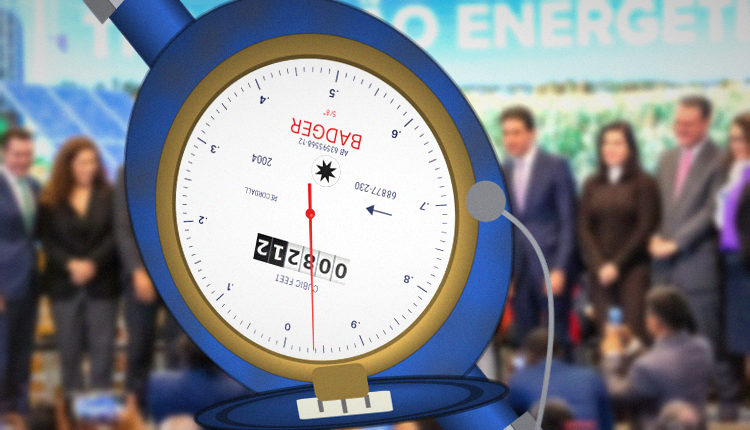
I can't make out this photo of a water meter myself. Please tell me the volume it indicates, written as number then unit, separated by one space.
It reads 8211.96 ft³
